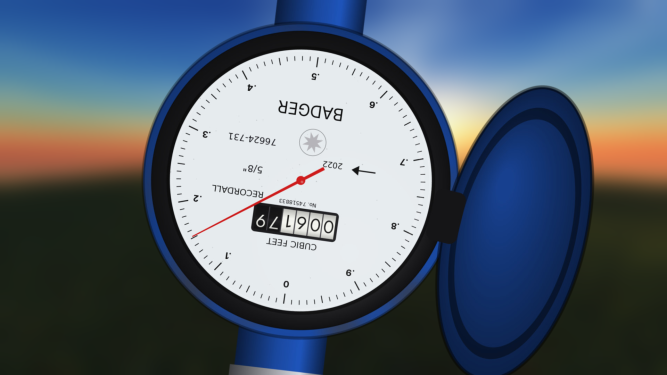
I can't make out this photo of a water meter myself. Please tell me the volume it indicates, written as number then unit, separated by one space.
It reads 6179.15 ft³
